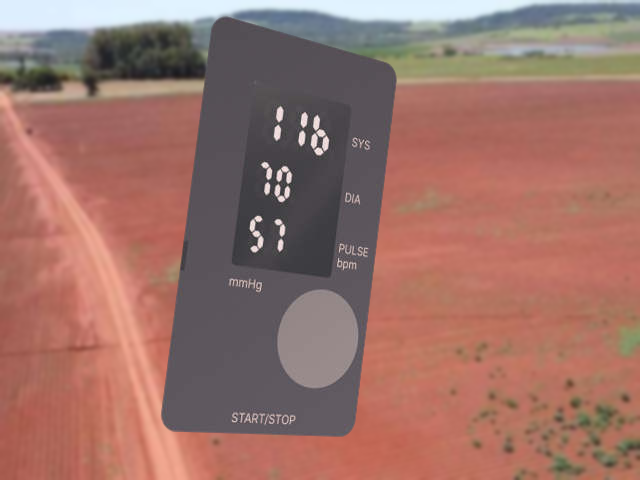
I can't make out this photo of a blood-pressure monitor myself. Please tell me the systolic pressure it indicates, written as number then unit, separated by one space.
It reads 116 mmHg
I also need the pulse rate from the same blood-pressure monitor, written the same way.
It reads 57 bpm
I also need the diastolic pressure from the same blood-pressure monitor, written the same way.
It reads 70 mmHg
